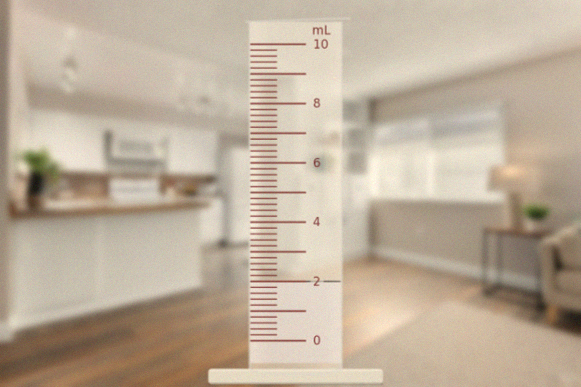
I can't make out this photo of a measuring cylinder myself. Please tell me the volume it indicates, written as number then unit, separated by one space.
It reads 2 mL
